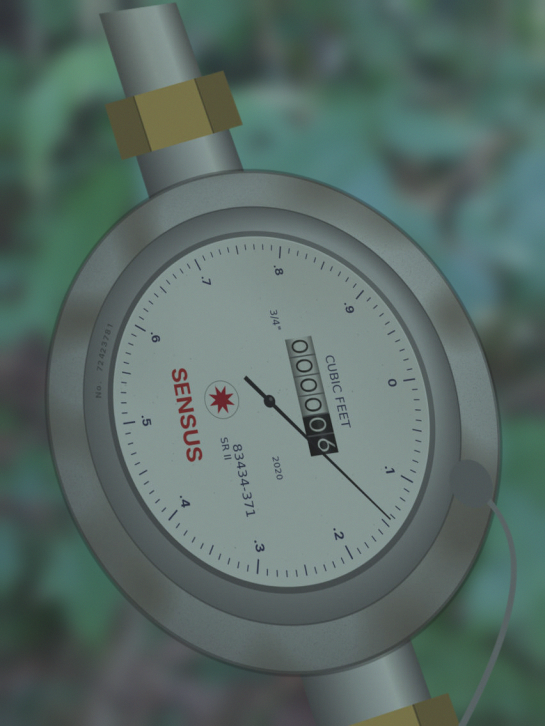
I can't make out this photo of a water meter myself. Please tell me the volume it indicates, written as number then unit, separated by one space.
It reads 6.14 ft³
